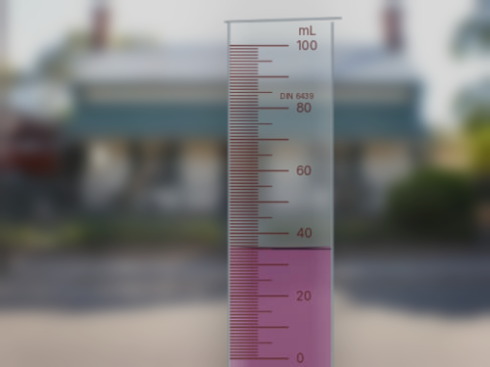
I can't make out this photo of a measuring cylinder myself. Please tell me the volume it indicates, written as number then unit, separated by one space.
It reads 35 mL
